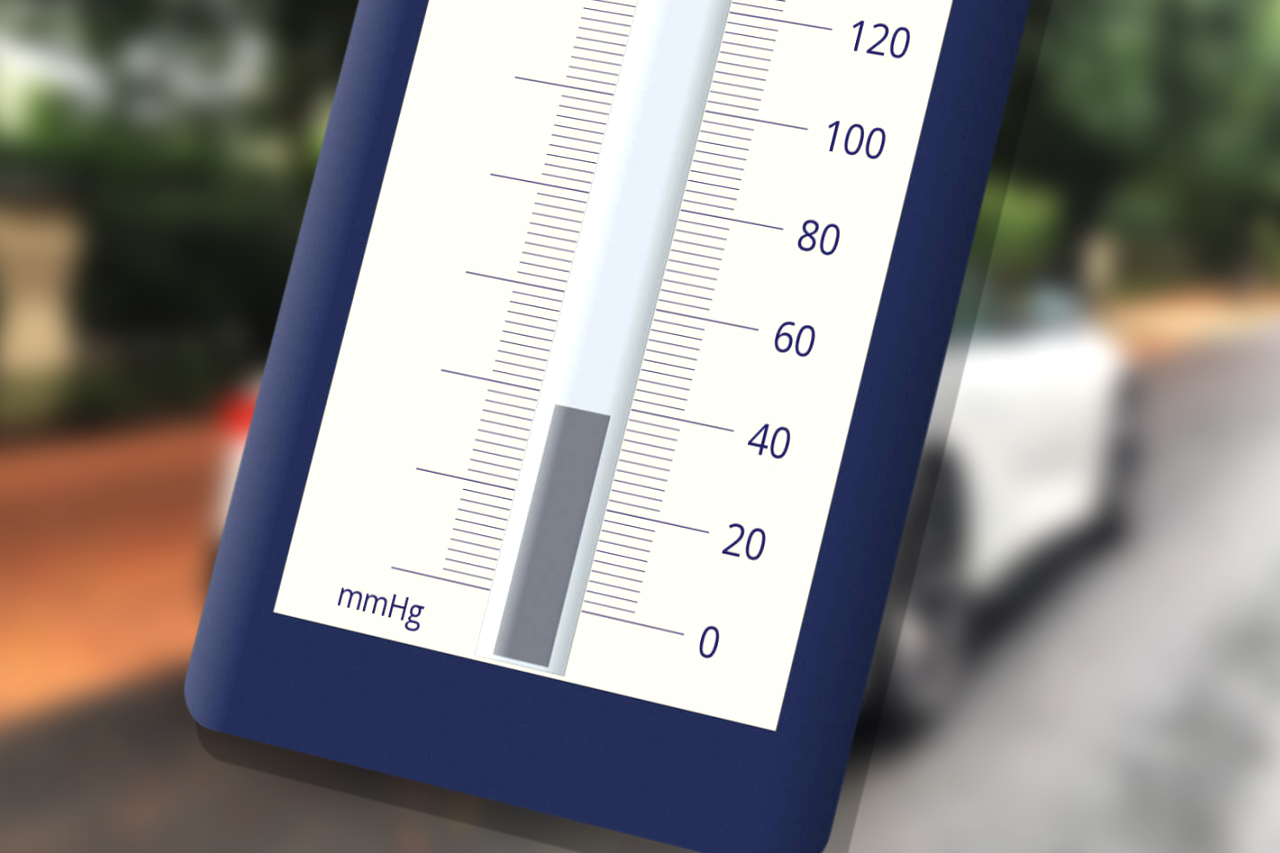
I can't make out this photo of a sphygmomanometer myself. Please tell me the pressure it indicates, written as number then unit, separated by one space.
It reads 38 mmHg
